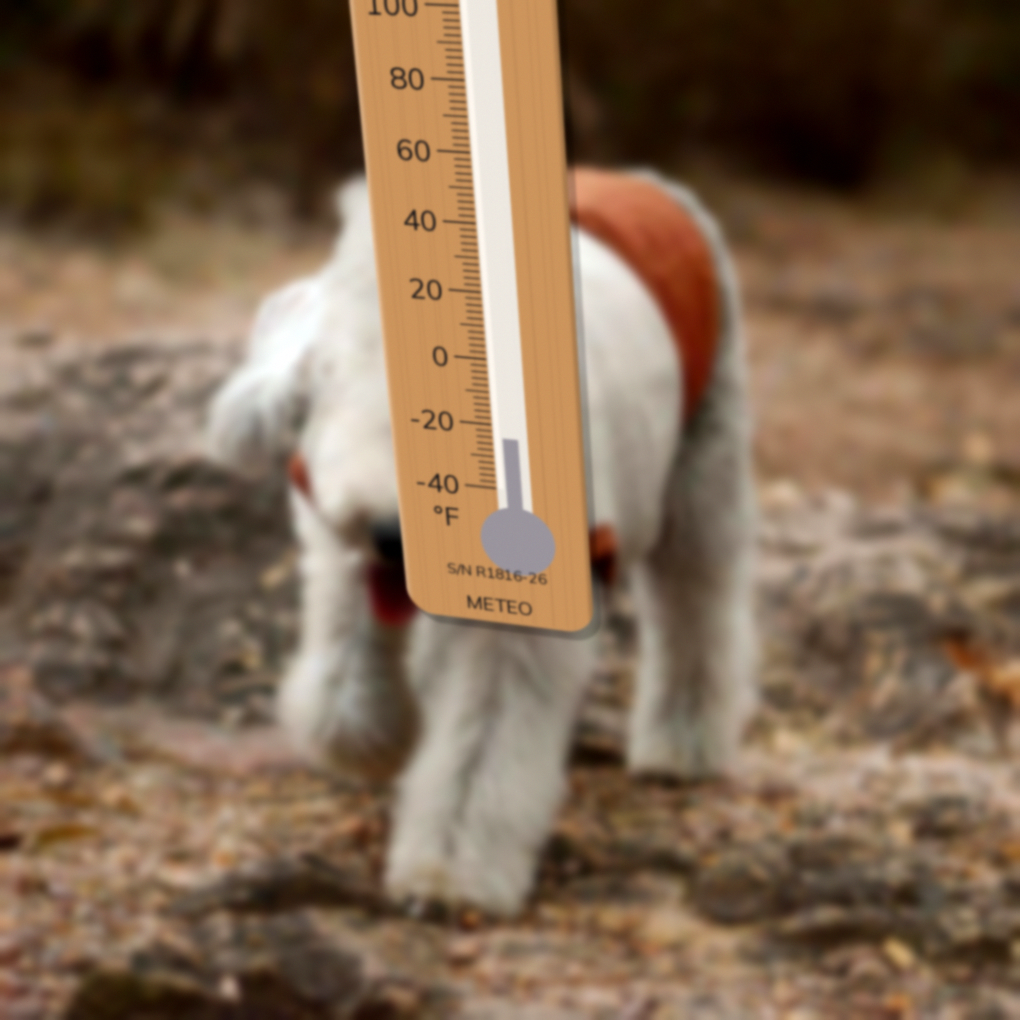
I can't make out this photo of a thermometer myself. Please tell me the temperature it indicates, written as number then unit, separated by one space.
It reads -24 °F
